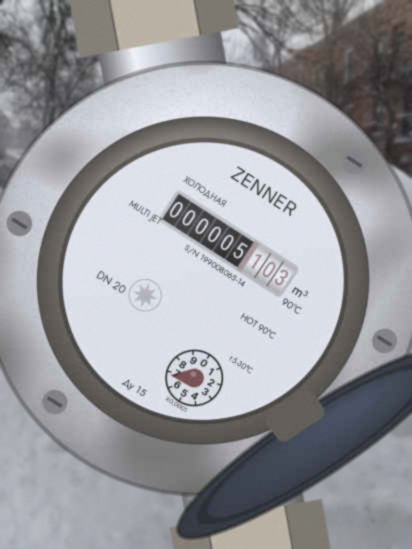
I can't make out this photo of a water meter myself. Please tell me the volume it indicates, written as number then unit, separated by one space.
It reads 5.1036 m³
